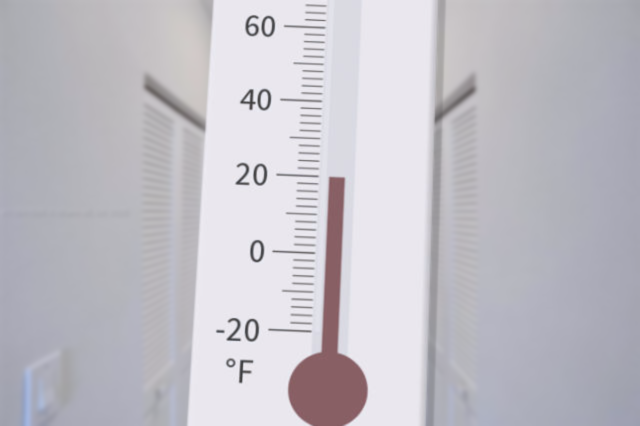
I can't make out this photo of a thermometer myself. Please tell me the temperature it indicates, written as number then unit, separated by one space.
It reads 20 °F
